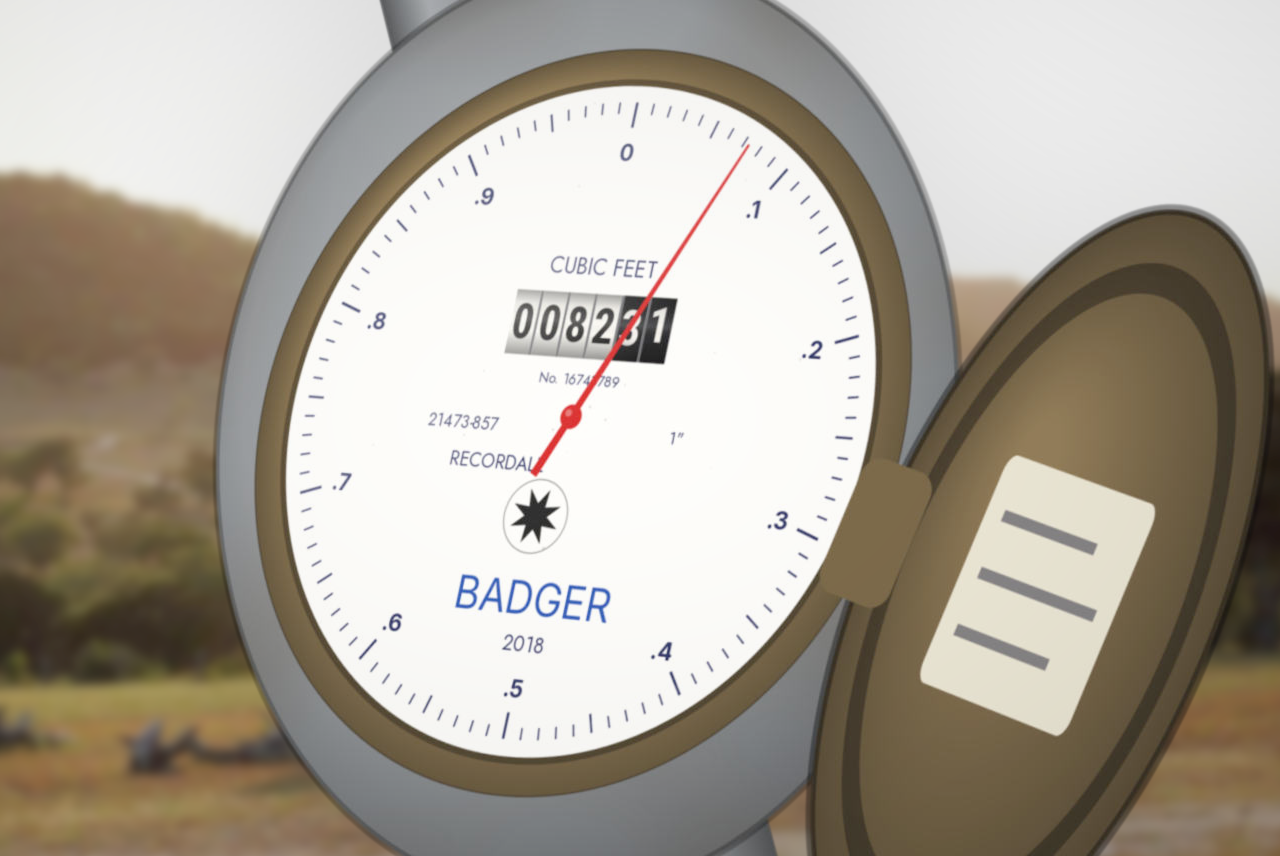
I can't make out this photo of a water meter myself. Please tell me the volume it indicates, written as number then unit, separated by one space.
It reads 8231.07 ft³
